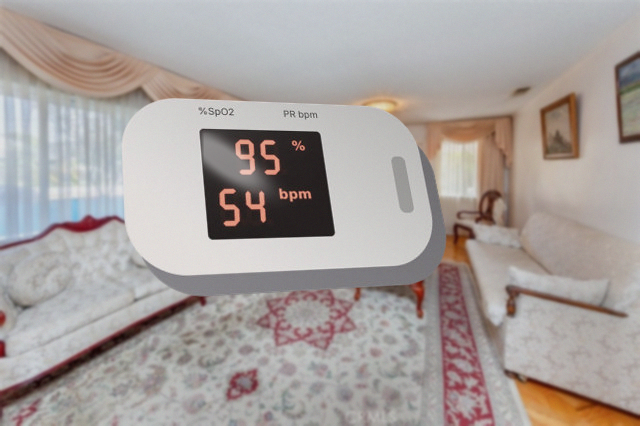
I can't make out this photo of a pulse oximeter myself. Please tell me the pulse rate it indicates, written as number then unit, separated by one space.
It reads 54 bpm
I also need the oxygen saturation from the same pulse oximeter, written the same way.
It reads 95 %
